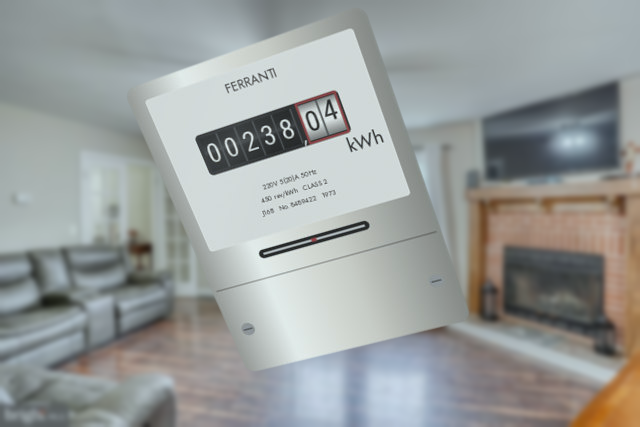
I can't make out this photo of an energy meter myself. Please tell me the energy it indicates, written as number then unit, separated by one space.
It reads 238.04 kWh
